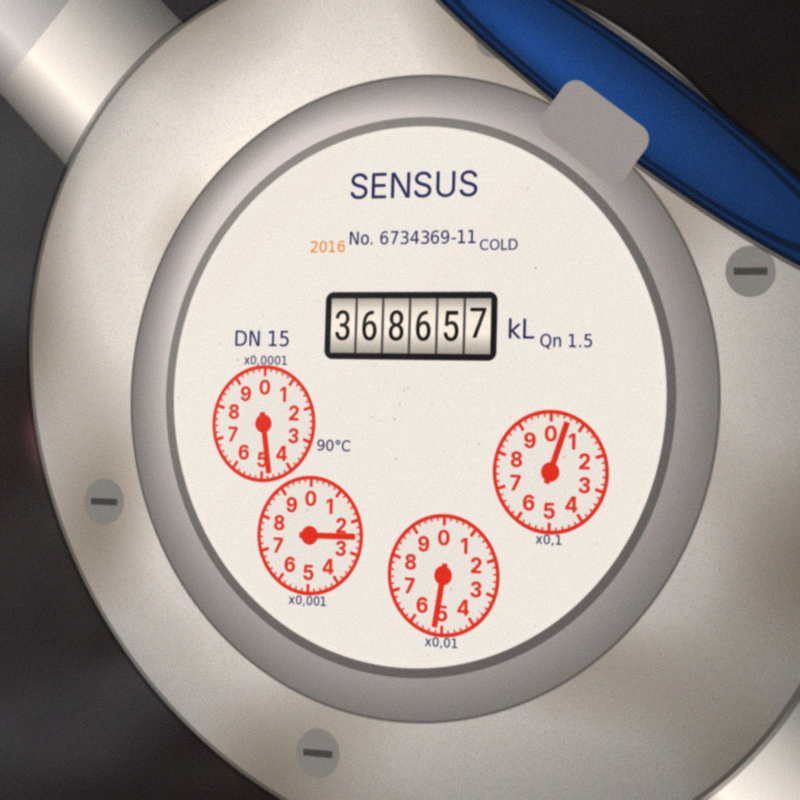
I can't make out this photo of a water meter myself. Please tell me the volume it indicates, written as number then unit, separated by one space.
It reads 368657.0524 kL
